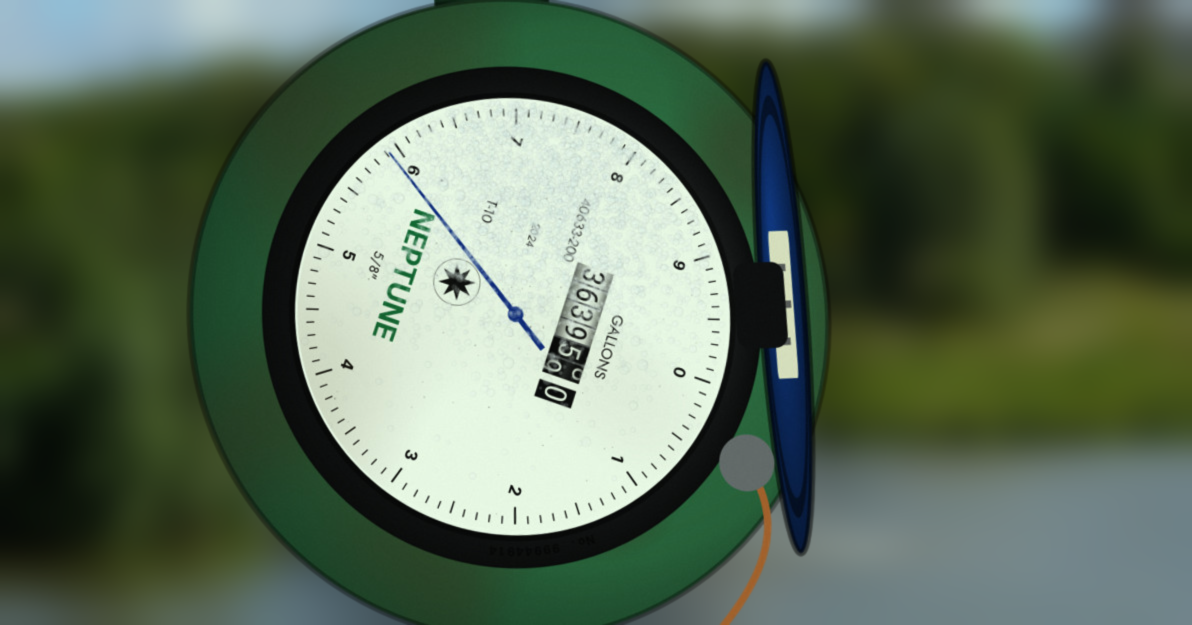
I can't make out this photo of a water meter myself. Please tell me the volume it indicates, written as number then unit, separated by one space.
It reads 3639585.9 gal
